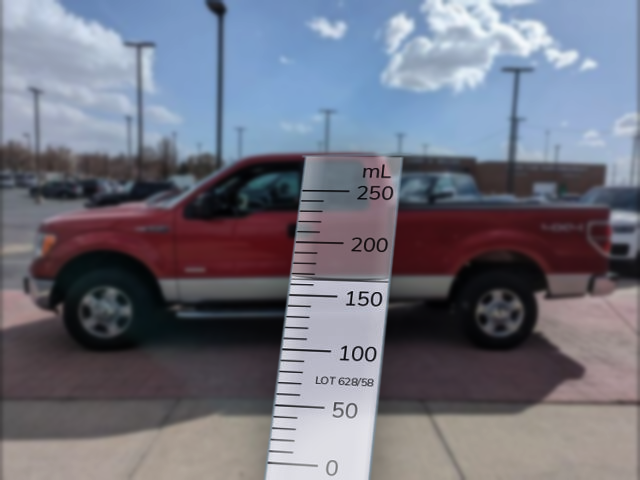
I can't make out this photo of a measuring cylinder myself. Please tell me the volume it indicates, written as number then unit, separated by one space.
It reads 165 mL
